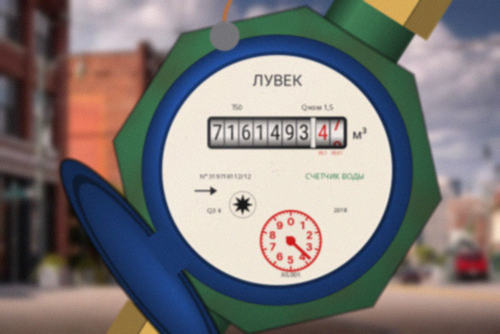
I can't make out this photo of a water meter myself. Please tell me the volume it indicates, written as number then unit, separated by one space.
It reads 7161493.473 m³
